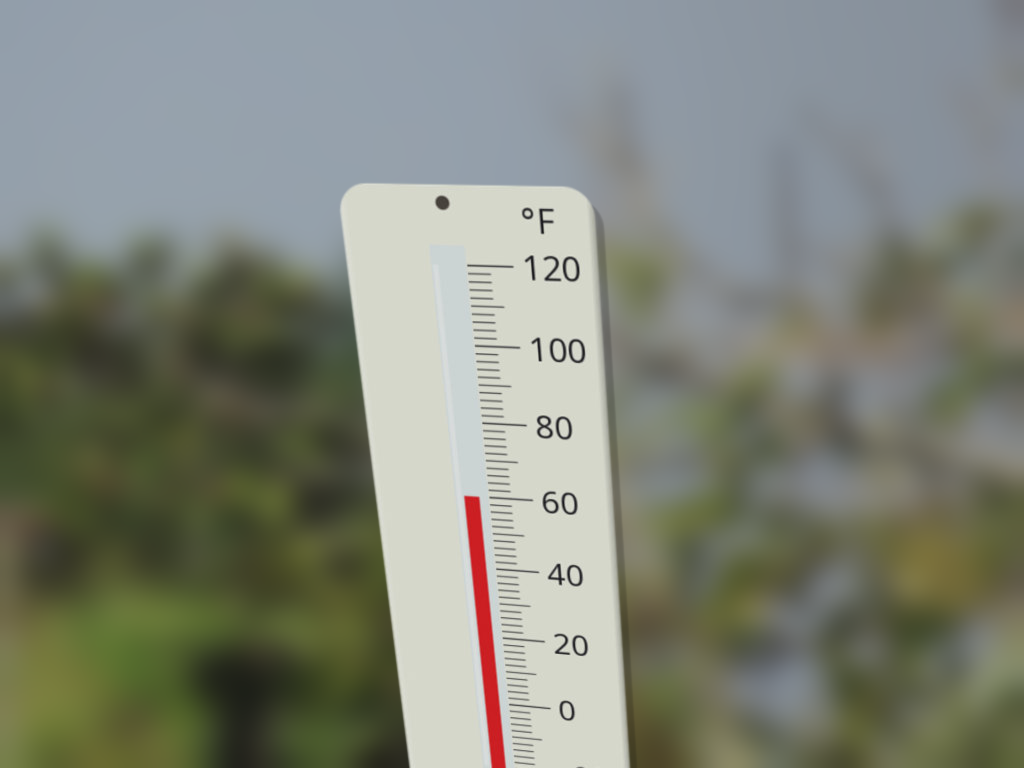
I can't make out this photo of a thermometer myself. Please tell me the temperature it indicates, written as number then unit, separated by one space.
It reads 60 °F
